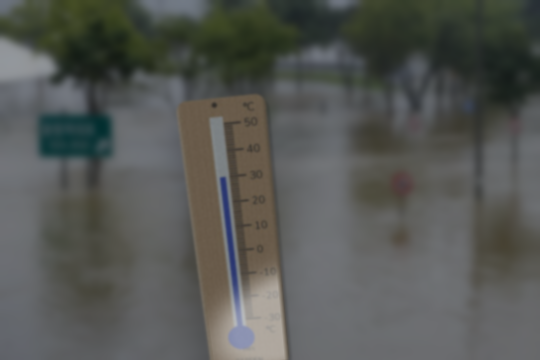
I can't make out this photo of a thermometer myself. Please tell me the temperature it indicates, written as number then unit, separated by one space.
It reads 30 °C
